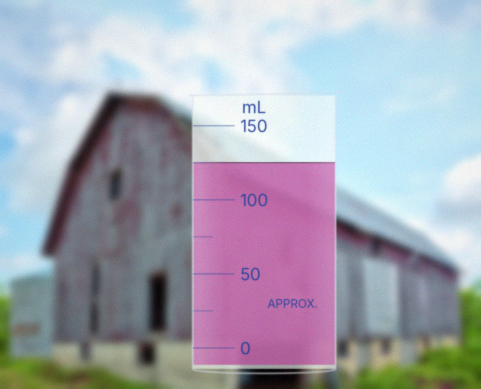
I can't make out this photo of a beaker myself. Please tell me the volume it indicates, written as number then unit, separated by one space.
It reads 125 mL
